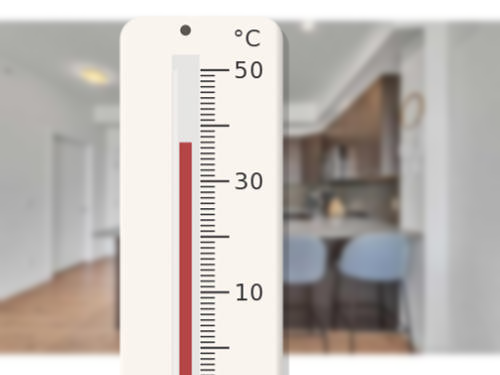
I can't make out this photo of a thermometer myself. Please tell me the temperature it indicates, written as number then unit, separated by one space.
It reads 37 °C
